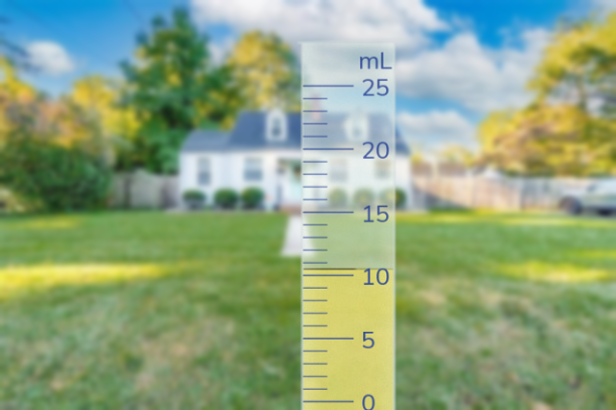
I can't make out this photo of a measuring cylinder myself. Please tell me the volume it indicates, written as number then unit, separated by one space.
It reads 10.5 mL
